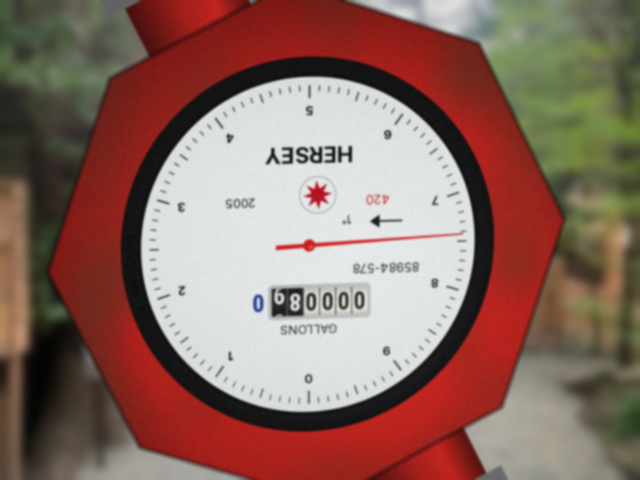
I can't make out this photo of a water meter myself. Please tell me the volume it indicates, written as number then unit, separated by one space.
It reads 887.4 gal
